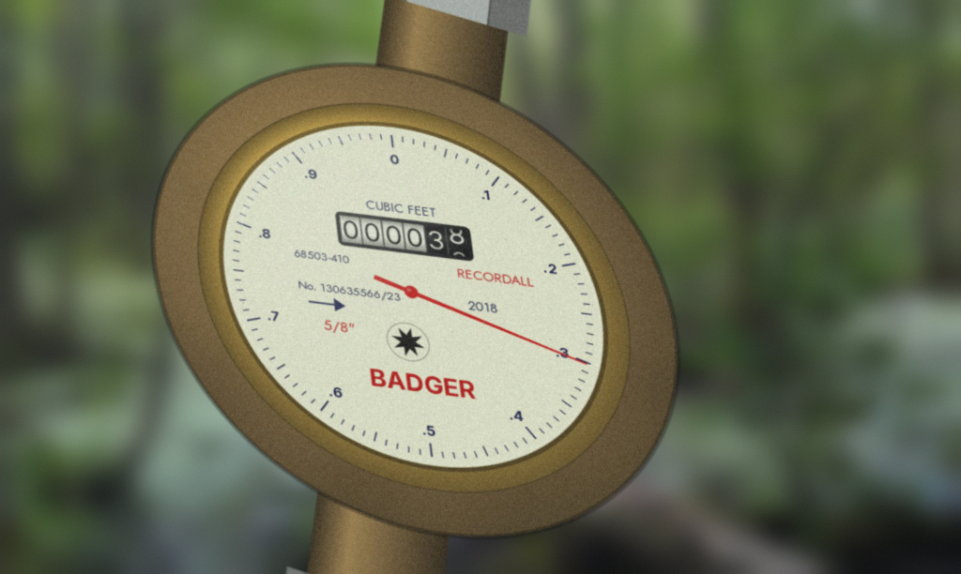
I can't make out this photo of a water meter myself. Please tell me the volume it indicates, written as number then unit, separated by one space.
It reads 38.30 ft³
